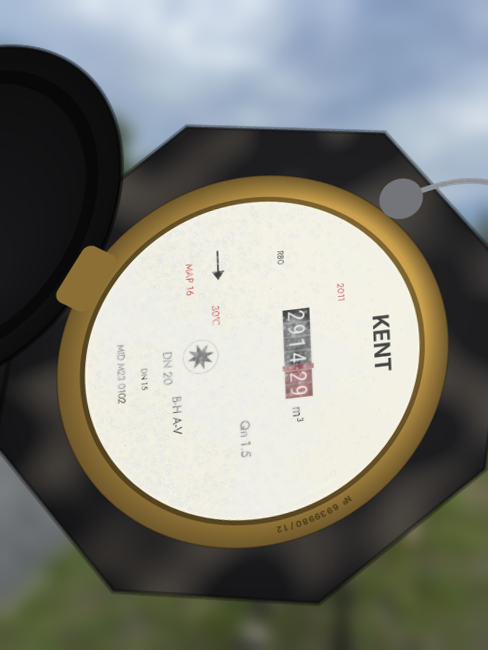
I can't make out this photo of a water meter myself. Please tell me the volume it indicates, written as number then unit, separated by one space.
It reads 2914.29 m³
